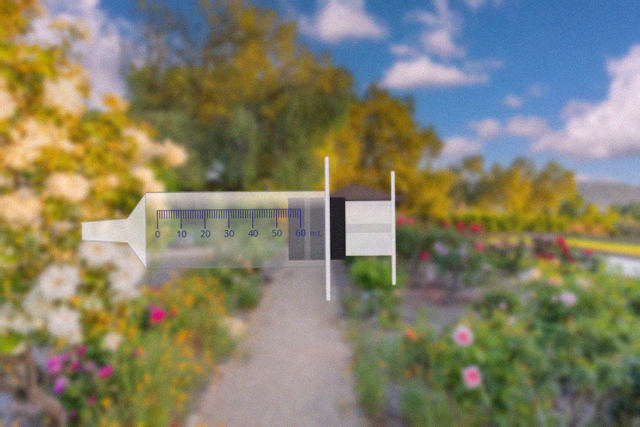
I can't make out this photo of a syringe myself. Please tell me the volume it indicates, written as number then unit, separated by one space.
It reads 55 mL
